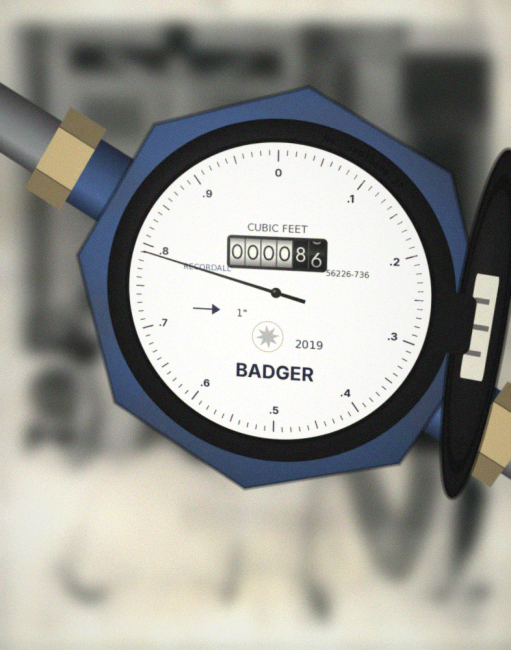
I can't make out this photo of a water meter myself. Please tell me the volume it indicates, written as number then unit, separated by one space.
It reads 85.79 ft³
